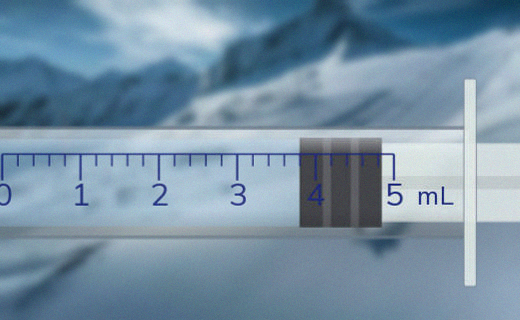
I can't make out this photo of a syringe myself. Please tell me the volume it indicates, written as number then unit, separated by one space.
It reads 3.8 mL
